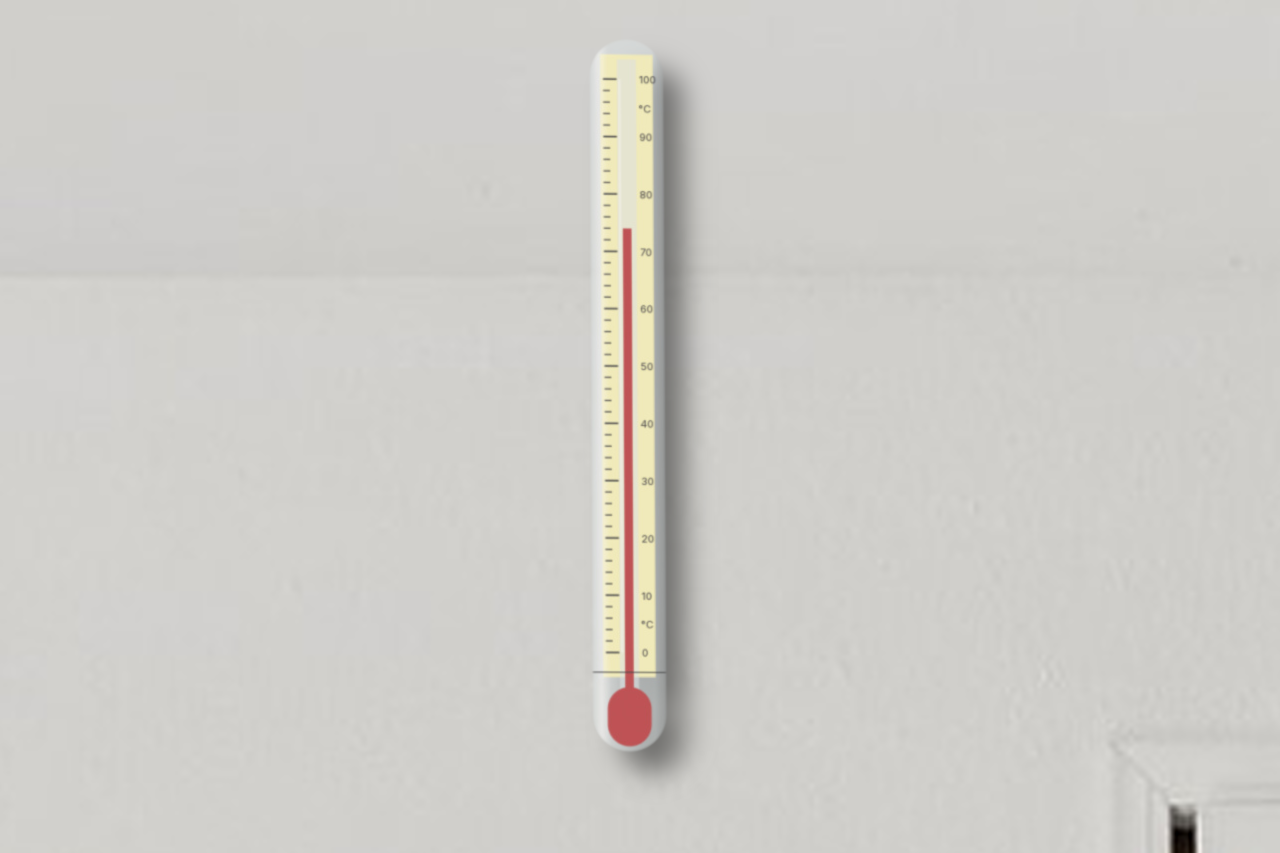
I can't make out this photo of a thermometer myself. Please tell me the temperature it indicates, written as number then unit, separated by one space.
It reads 74 °C
